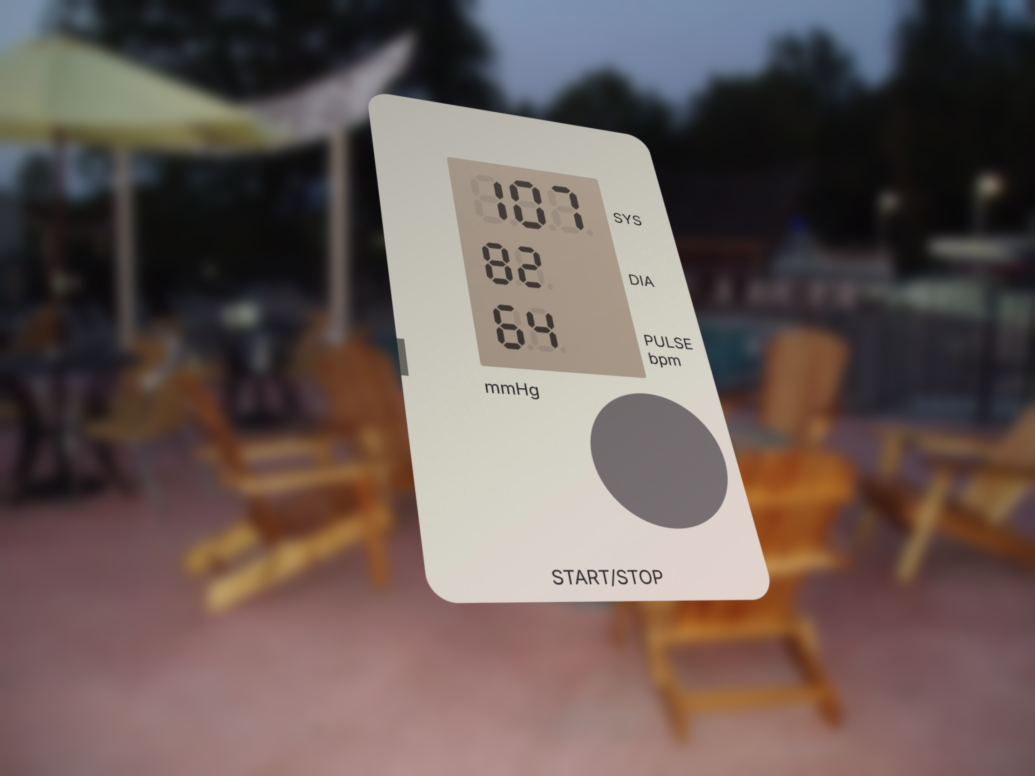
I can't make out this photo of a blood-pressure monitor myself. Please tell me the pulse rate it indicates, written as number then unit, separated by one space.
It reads 64 bpm
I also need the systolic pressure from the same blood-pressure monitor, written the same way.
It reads 107 mmHg
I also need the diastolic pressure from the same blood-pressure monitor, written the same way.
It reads 82 mmHg
